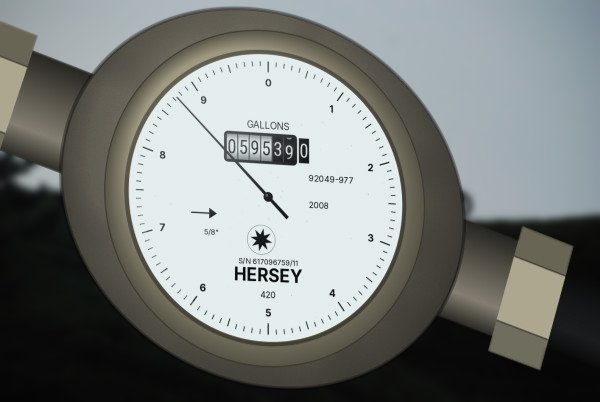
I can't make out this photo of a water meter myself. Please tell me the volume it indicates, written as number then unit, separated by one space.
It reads 595388.7 gal
